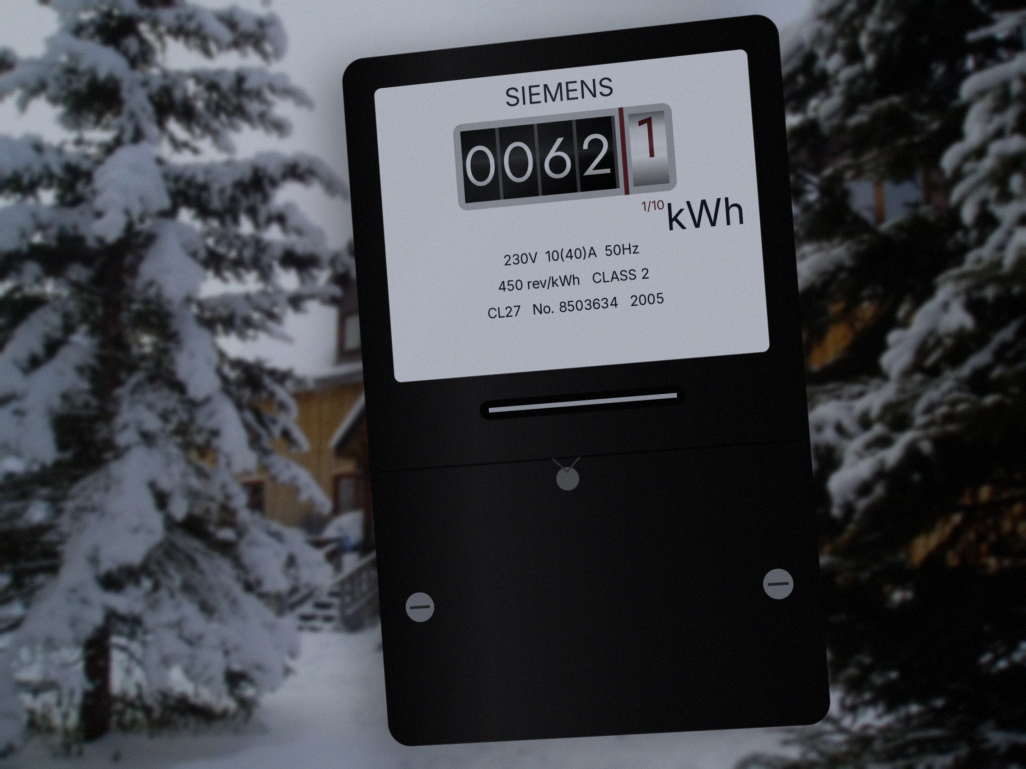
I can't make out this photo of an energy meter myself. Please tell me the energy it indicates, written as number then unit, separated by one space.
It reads 62.1 kWh
